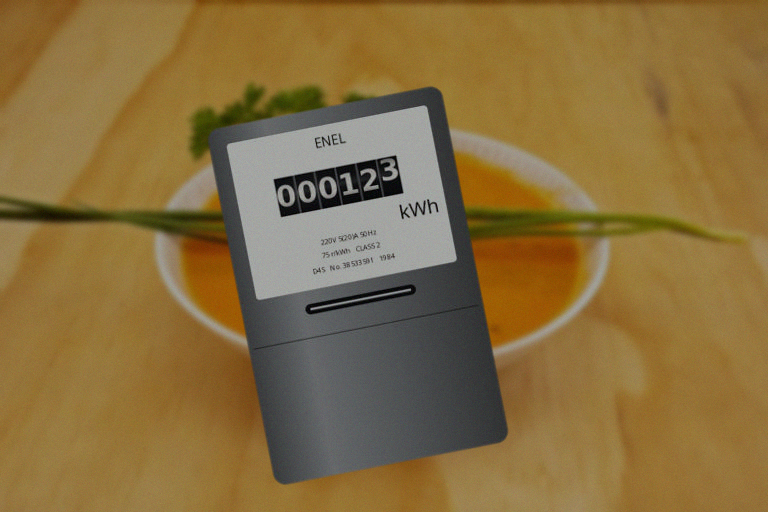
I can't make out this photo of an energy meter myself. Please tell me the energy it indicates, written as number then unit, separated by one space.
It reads 123 kWh
